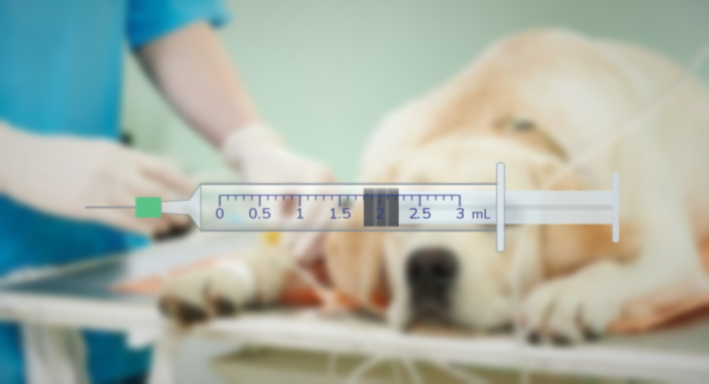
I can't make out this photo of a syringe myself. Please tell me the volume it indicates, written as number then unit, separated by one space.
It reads 1.8 mL
